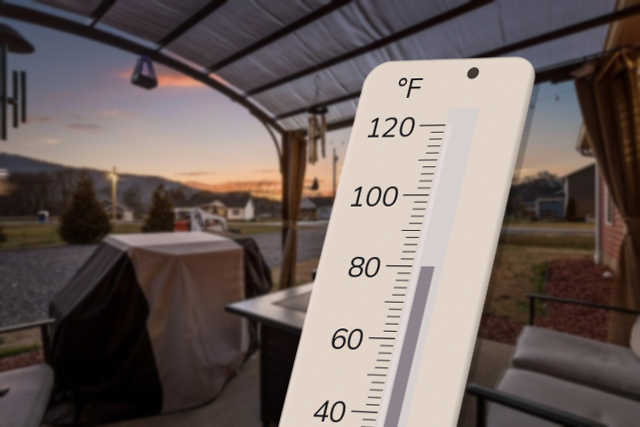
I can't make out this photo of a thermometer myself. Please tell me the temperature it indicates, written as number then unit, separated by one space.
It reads 80 °F
